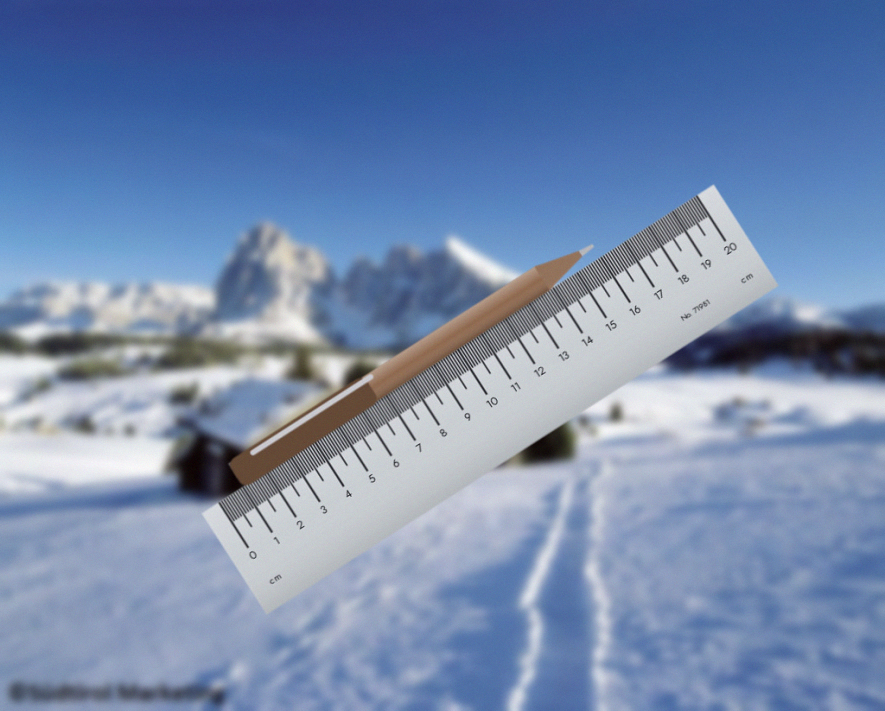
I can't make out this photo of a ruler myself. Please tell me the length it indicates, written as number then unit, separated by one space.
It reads 15 cm
